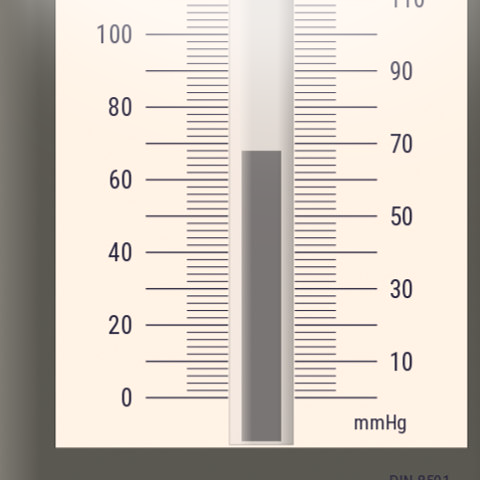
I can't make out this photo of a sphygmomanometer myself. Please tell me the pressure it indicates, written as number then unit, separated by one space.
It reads 68 mmHg
